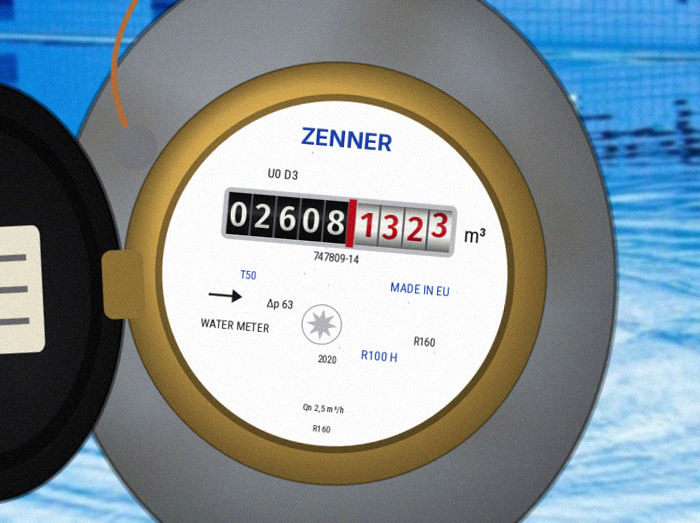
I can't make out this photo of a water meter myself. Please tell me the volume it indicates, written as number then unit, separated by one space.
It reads 2608.1323 m³
